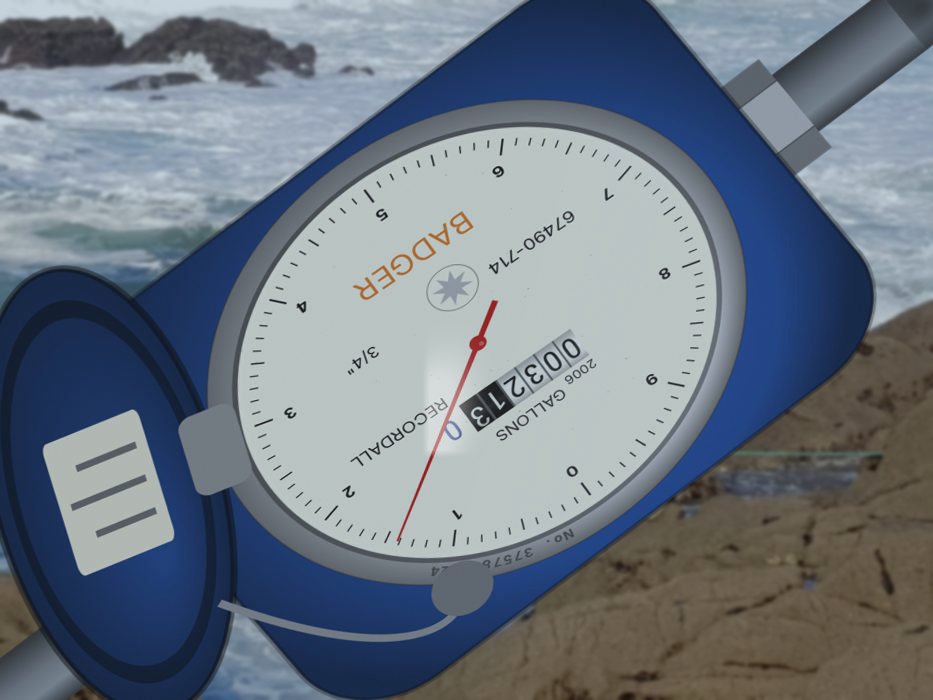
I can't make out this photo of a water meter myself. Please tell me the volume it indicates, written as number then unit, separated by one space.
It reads 32131.4 gal
